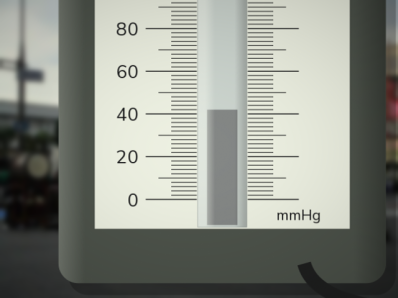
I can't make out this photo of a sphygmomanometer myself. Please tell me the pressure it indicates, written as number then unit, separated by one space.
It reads 42 mmHg
